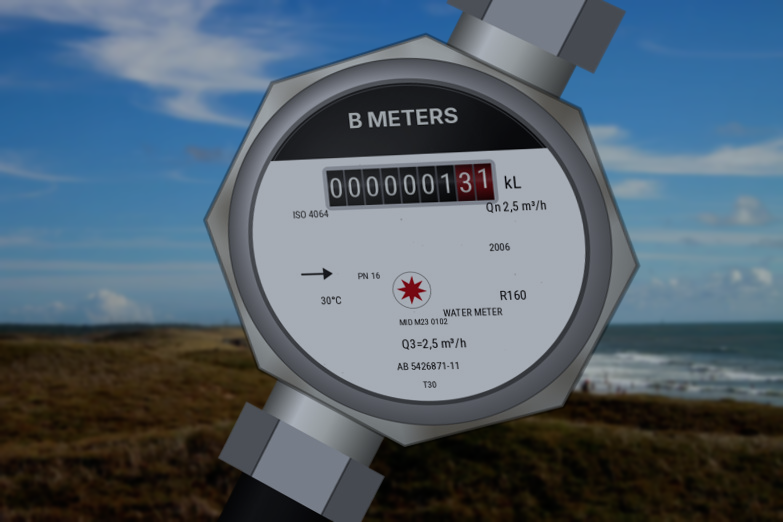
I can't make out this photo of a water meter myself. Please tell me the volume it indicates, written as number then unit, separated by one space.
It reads 1.31 kL
